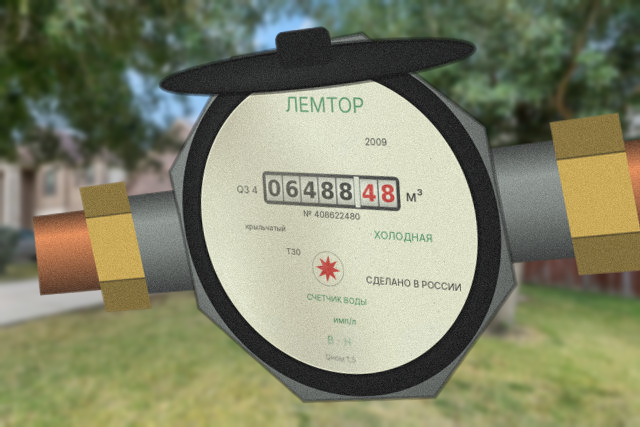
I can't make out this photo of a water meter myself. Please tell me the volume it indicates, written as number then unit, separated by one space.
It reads 6488.48 m³
